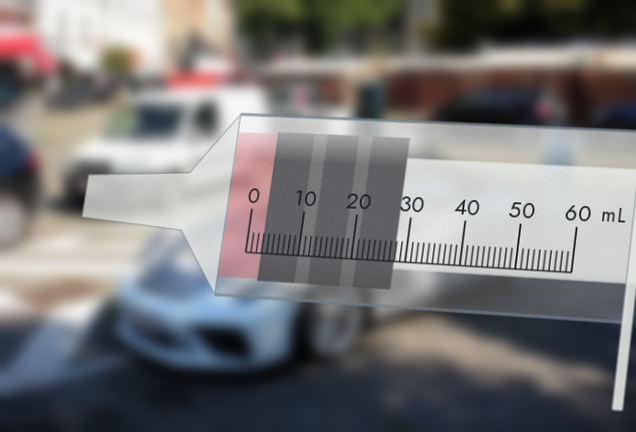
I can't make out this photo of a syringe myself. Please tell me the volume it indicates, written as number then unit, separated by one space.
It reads 3 mL
